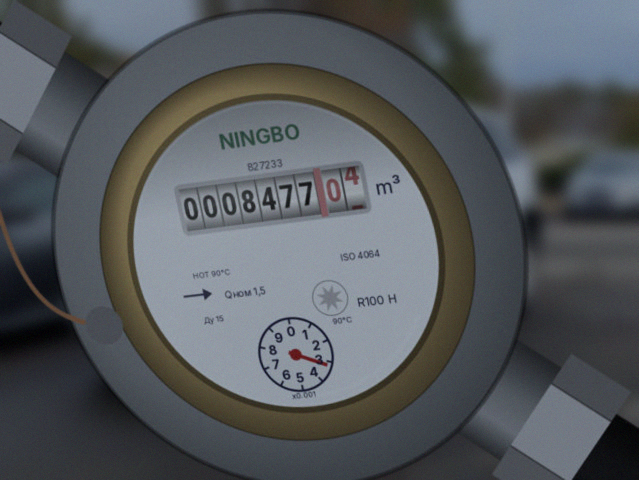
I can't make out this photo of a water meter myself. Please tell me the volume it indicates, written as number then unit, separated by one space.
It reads 8477.043 m³
